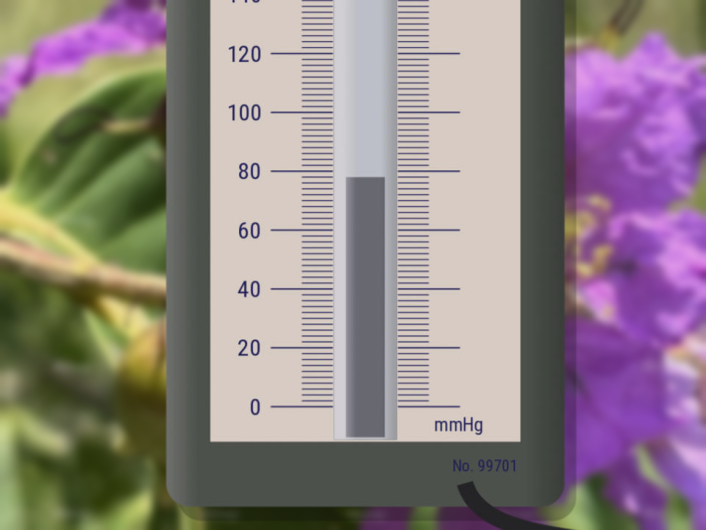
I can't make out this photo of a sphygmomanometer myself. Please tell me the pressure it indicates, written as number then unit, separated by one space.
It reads 78 mmHg
